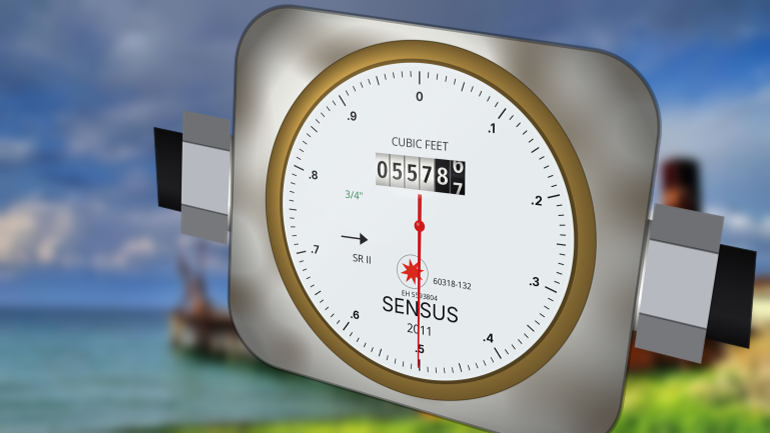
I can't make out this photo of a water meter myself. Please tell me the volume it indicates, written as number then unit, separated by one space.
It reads 55786.50 ft³
